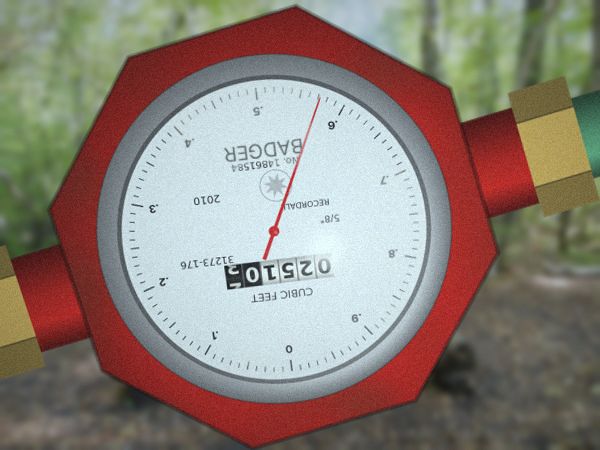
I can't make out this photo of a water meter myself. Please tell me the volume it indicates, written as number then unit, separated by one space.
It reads 25102.57 ft³
